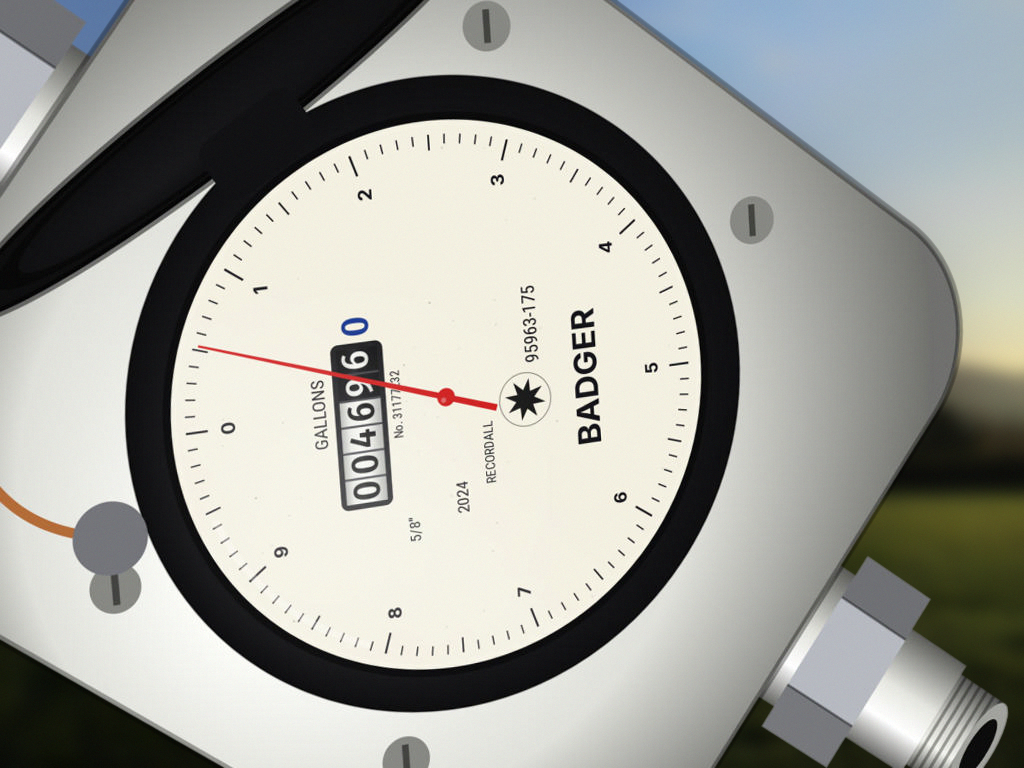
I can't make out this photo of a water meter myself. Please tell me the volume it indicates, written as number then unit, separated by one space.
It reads 46960.5 gal
